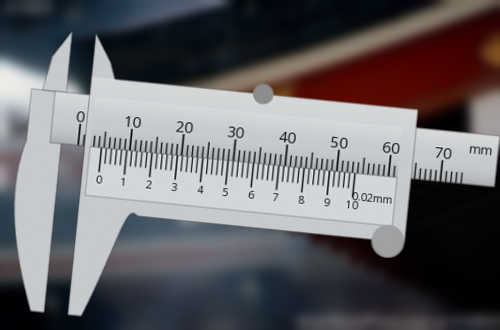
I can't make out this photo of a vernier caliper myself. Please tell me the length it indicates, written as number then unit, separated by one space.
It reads 4.5 mm
